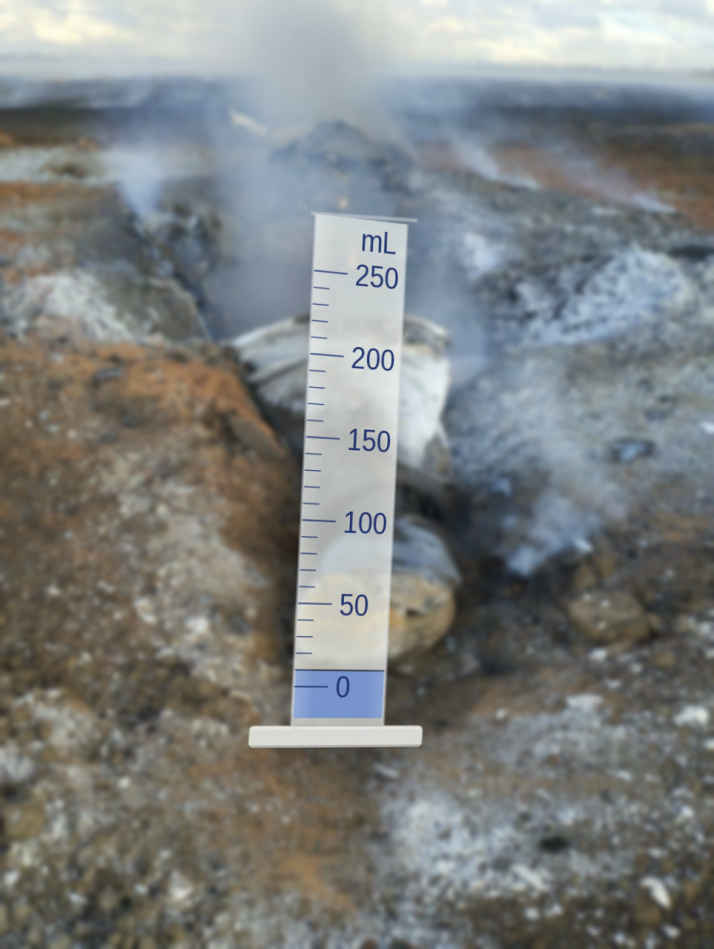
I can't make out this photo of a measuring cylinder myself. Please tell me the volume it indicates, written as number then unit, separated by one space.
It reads 10 mL
